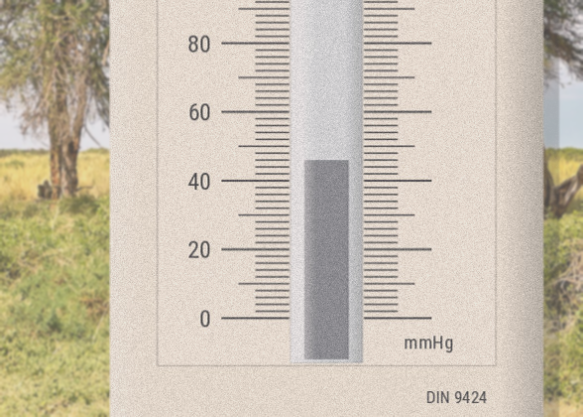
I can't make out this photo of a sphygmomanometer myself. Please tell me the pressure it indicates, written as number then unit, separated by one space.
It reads 46 mmHg
